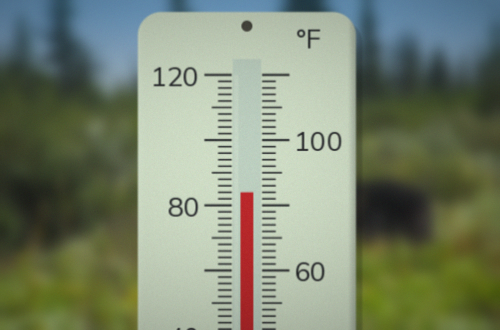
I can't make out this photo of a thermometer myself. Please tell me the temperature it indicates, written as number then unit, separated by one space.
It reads 84 °F
